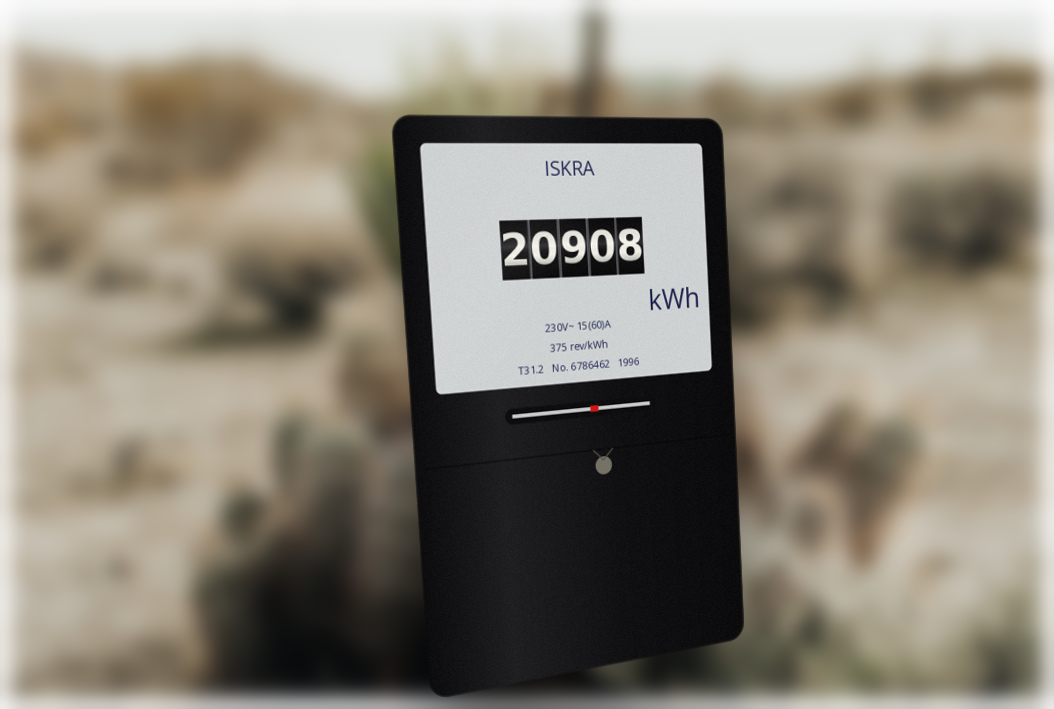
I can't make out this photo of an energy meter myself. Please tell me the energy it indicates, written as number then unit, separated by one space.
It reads 20908 kWh
